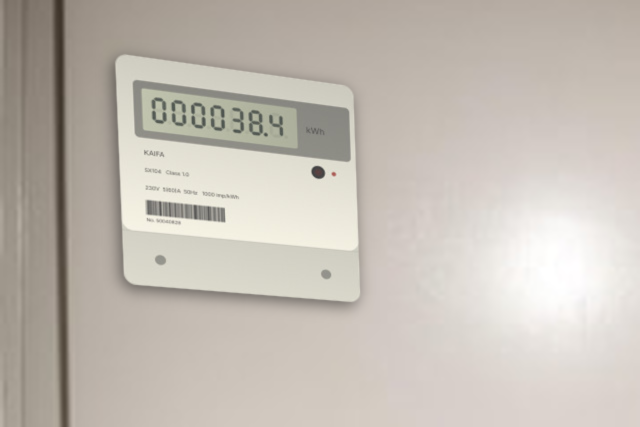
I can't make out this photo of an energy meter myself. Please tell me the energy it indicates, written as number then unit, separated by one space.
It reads 38.4 kWh
